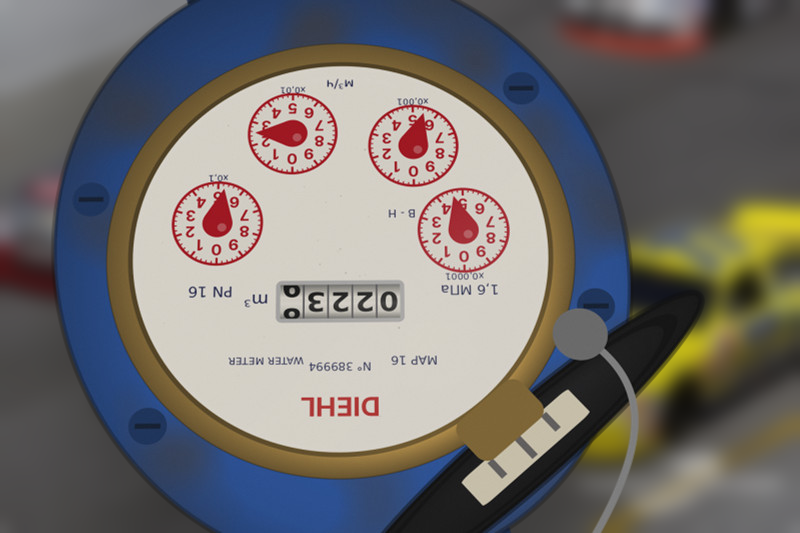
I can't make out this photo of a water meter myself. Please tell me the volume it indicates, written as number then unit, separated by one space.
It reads 2238.5254 m³
